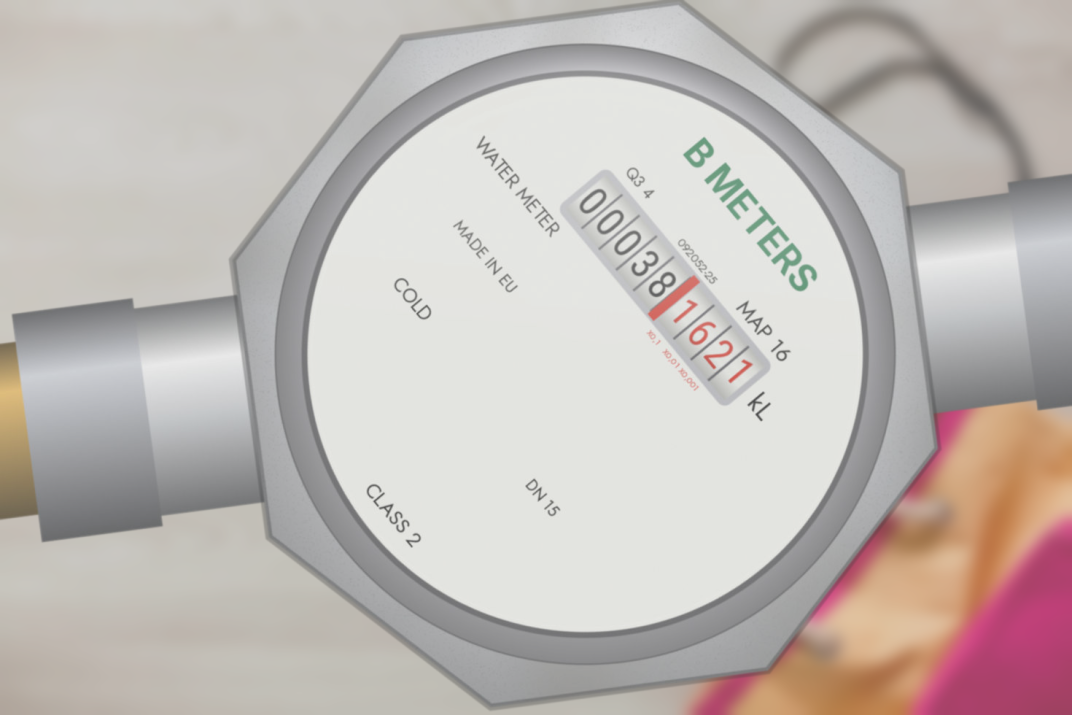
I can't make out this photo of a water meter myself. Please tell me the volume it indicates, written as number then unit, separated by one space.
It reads 38.1621 kL
